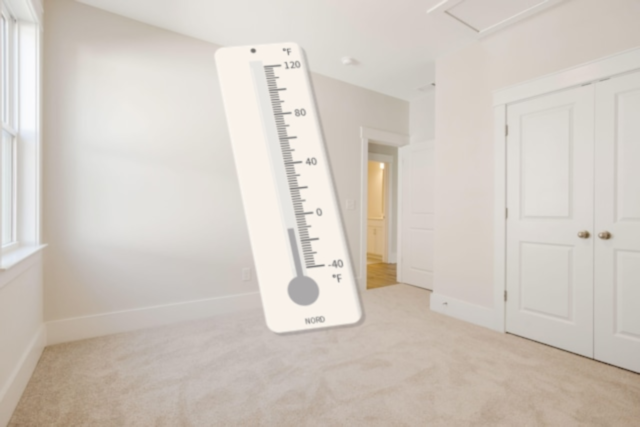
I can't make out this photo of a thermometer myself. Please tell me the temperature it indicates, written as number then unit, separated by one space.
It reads -10 °F
